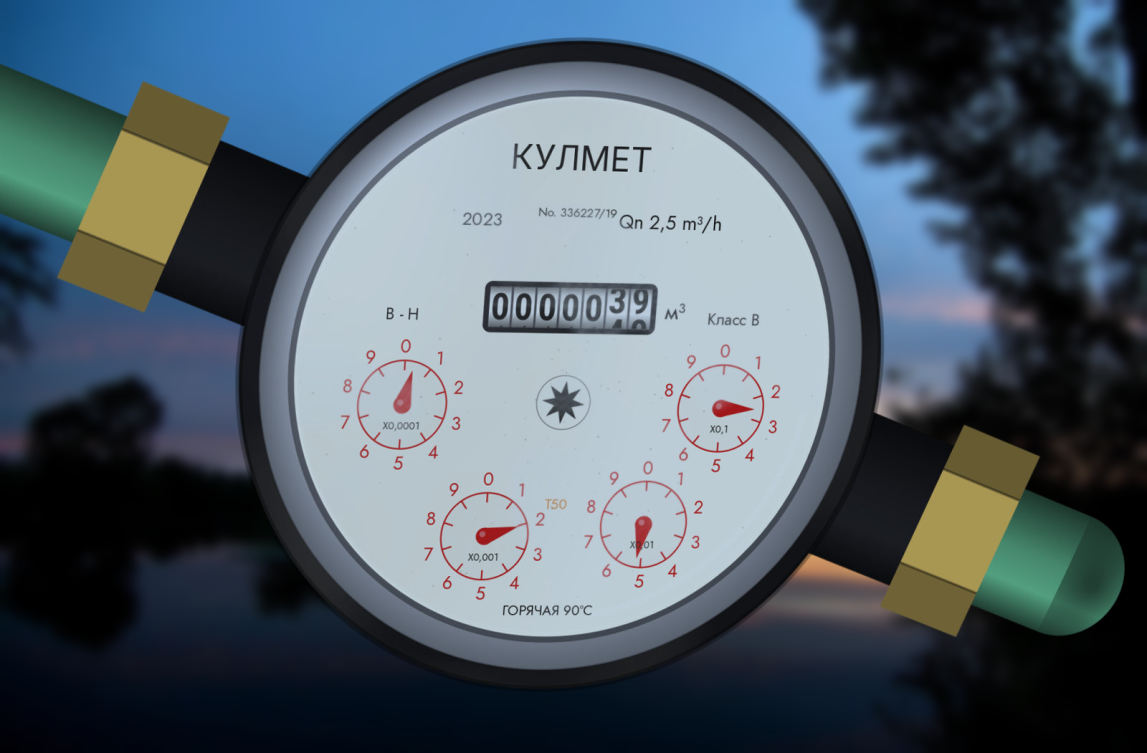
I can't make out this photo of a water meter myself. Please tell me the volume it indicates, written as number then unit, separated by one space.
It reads 39.2520 m³
